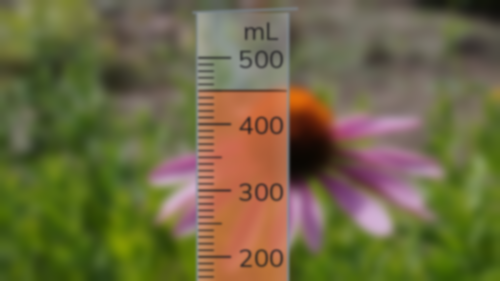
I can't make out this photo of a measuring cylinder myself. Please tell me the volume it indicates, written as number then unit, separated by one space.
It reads 450 mL
